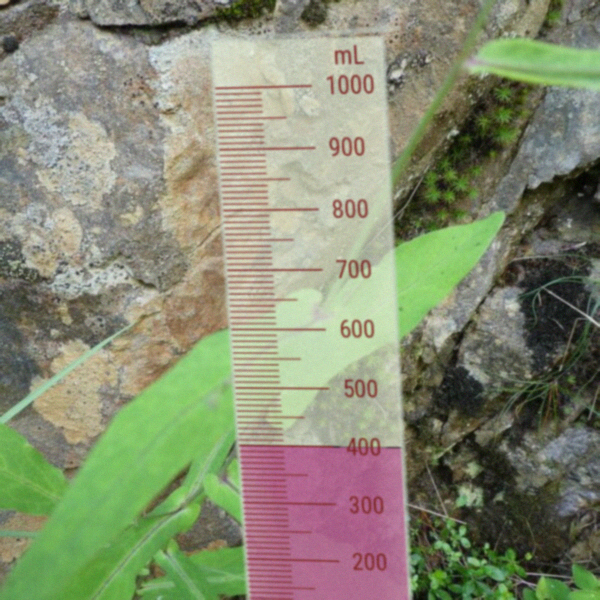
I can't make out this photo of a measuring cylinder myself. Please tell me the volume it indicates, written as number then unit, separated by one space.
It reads 400 mL
